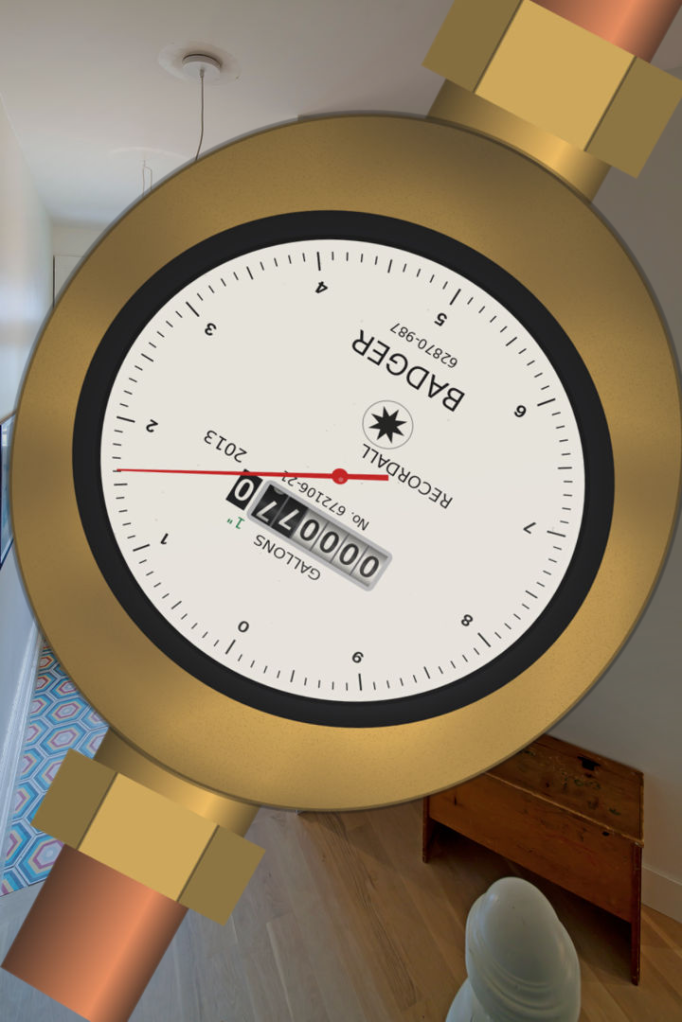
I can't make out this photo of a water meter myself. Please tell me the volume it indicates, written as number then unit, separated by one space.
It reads 771.6 gal
